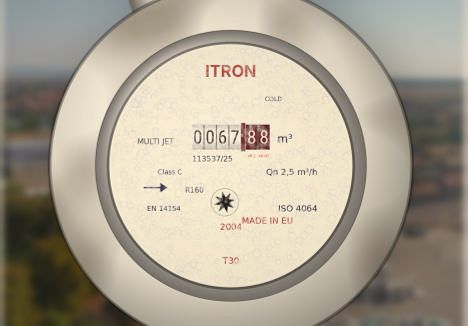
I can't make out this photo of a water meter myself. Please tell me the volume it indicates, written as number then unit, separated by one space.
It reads 67.88 m³
